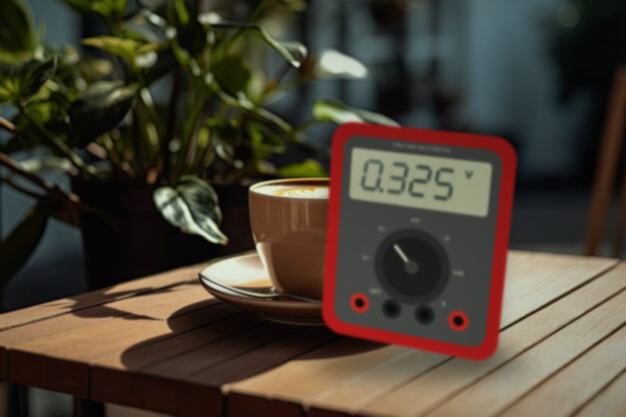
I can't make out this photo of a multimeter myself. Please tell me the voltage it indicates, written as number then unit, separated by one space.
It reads 0.325 V
